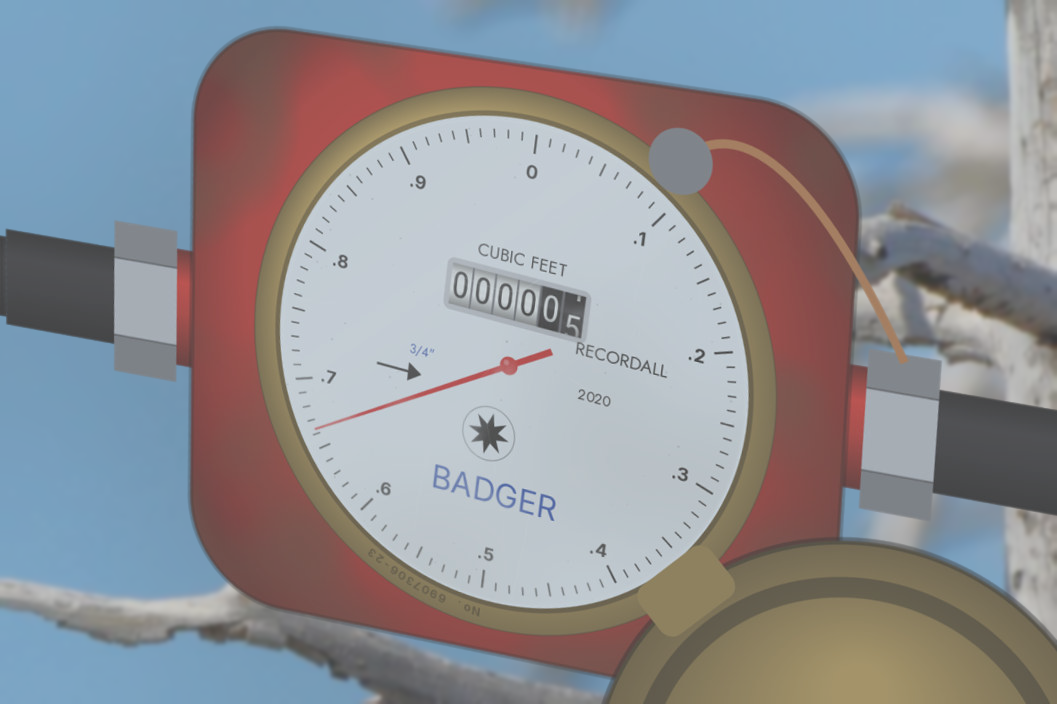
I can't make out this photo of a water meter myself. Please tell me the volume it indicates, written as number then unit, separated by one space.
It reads 4.66 ft³
